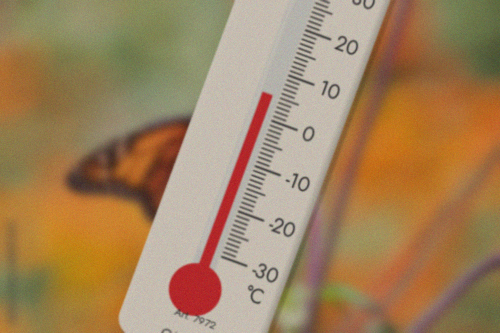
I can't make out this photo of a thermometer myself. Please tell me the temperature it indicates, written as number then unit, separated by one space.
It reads 5 °C
